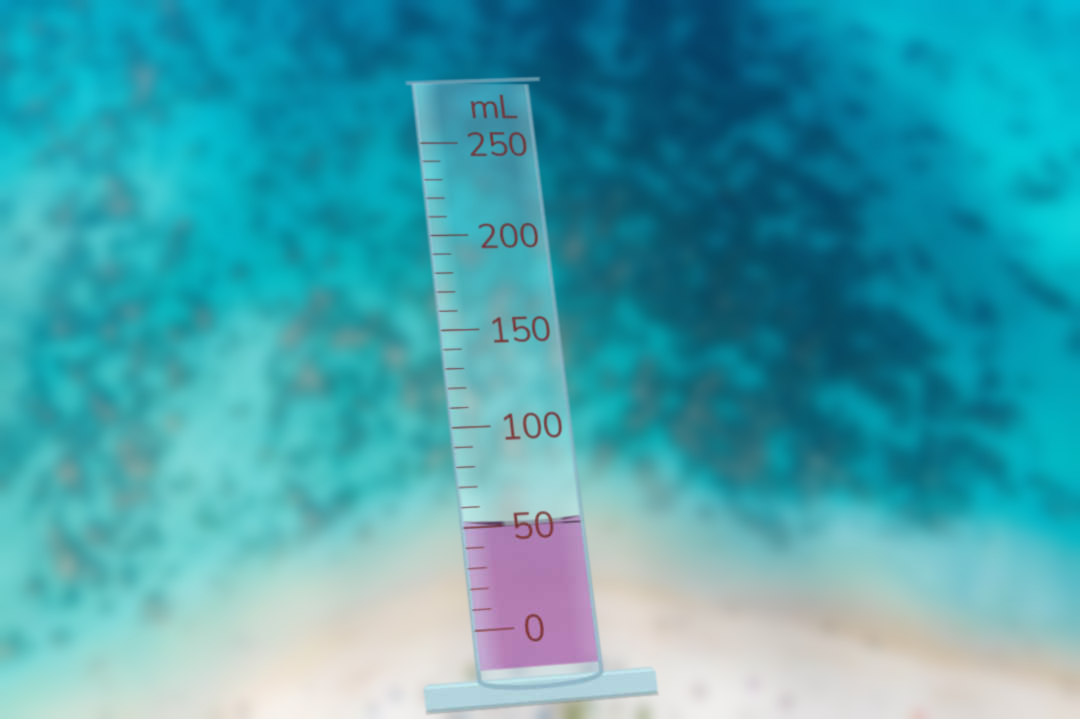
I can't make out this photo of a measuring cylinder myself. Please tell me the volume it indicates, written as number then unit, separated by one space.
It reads 50 mL
